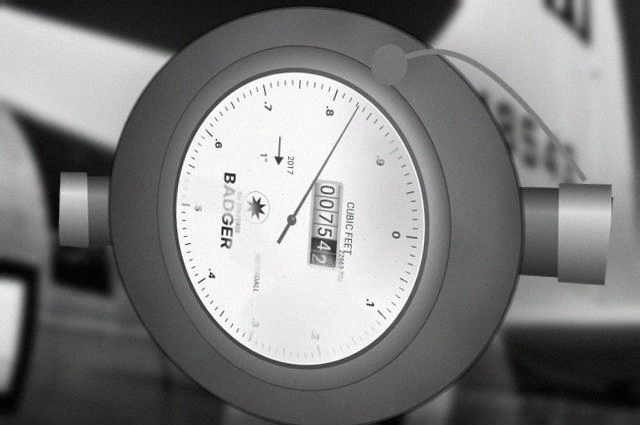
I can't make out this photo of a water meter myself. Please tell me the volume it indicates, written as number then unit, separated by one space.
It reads 7541.83 ft³
